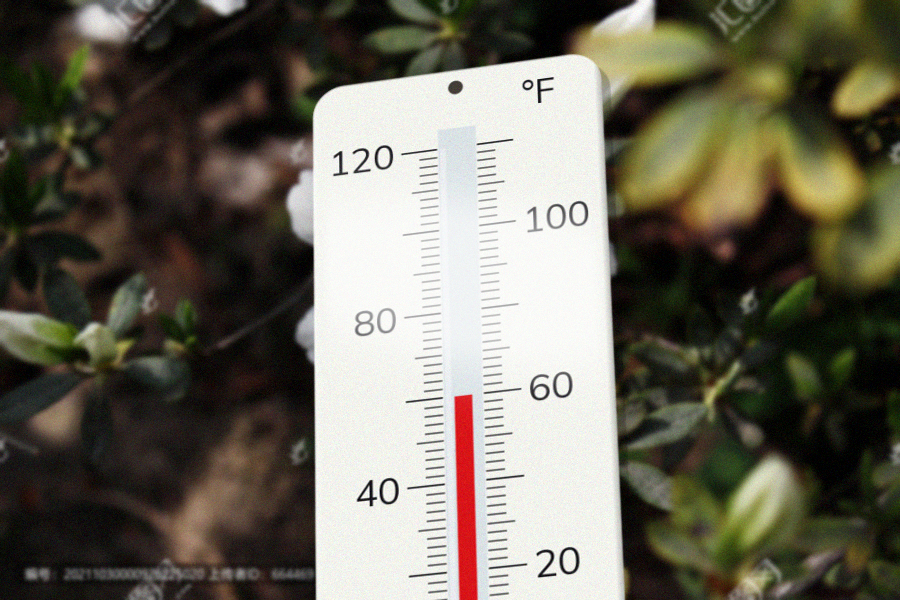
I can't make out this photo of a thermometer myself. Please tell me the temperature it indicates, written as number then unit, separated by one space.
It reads 60 °F
